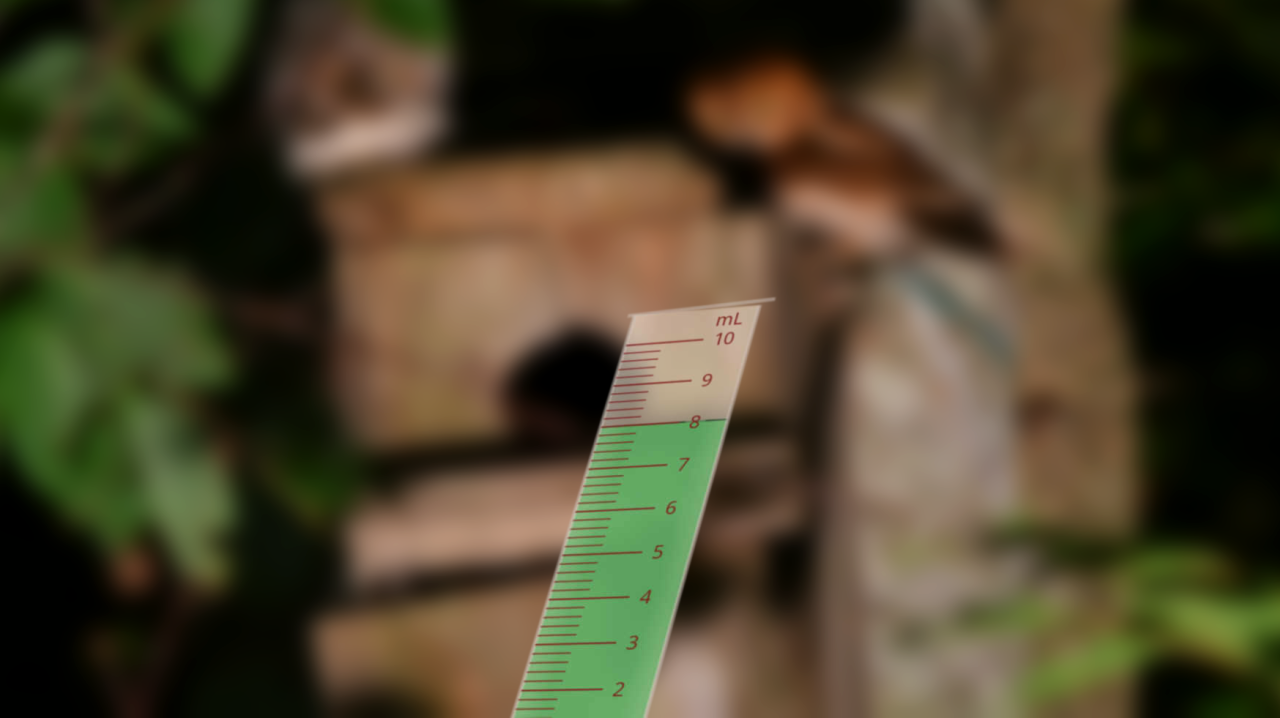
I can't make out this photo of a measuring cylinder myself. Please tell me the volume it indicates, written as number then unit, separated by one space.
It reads 8 mL
